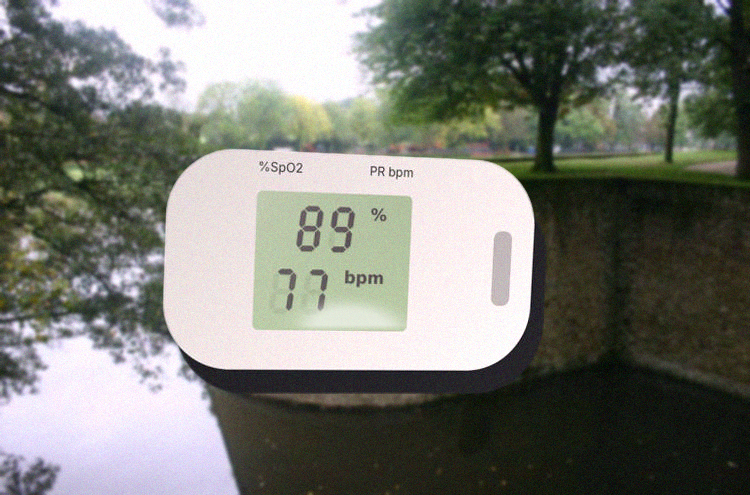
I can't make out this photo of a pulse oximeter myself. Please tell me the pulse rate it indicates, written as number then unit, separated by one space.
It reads 77 bpm
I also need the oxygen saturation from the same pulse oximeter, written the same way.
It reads 89 %
